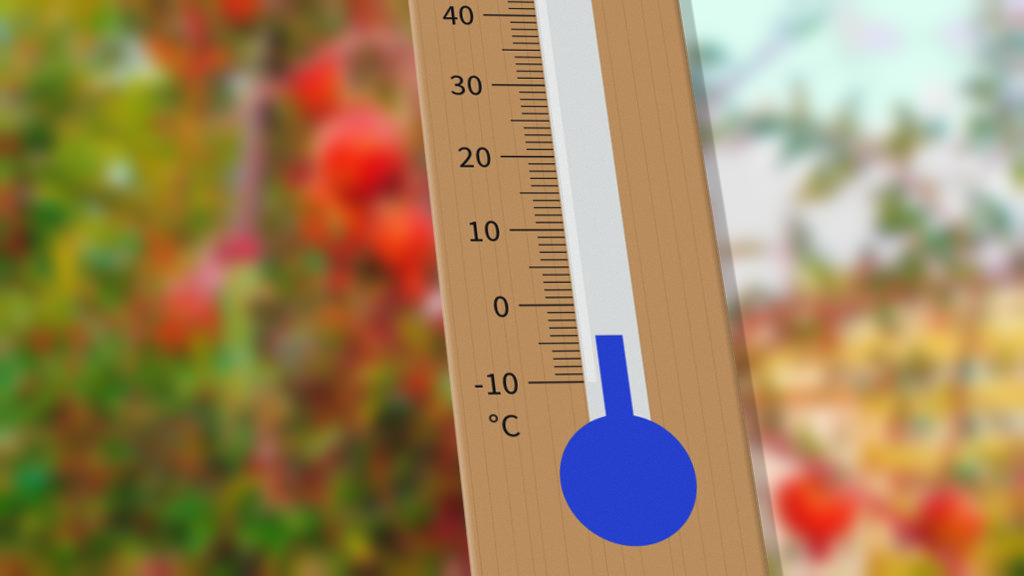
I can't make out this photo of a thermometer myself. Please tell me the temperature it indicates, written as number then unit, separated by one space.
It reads -4 °C
